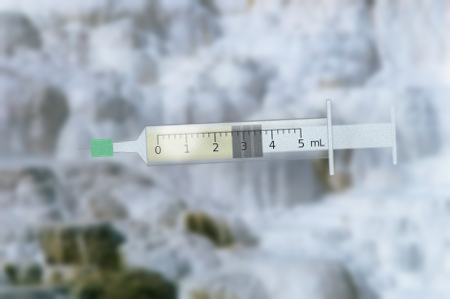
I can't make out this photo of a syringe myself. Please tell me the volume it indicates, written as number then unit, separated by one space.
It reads 2.6 mL
